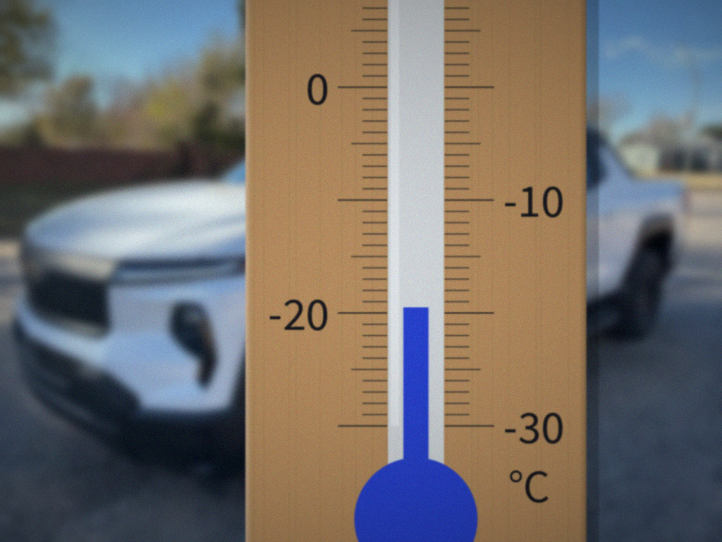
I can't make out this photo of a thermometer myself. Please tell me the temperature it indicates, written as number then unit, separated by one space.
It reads -19.5 °C
